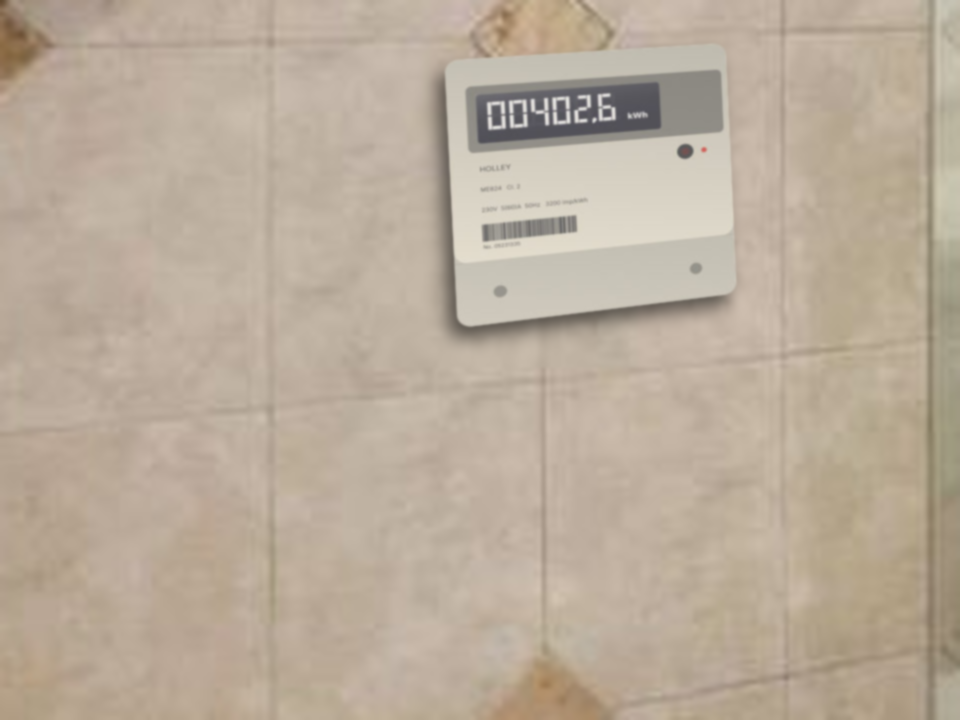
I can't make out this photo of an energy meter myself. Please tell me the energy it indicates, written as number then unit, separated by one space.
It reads 402.6 kWh
